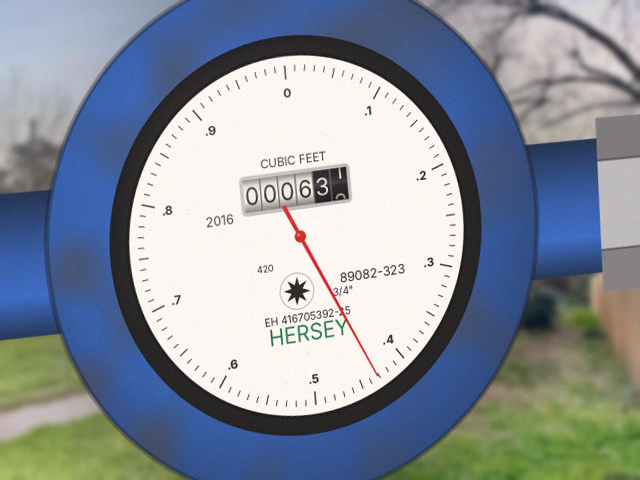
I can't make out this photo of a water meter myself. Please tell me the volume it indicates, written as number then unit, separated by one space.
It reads 631.43 ft³
